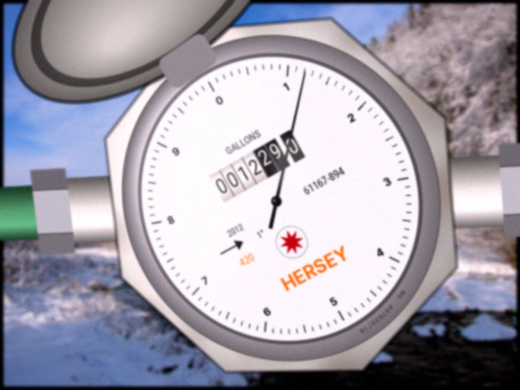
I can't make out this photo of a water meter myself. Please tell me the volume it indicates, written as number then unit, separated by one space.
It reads 12291.2 gal
